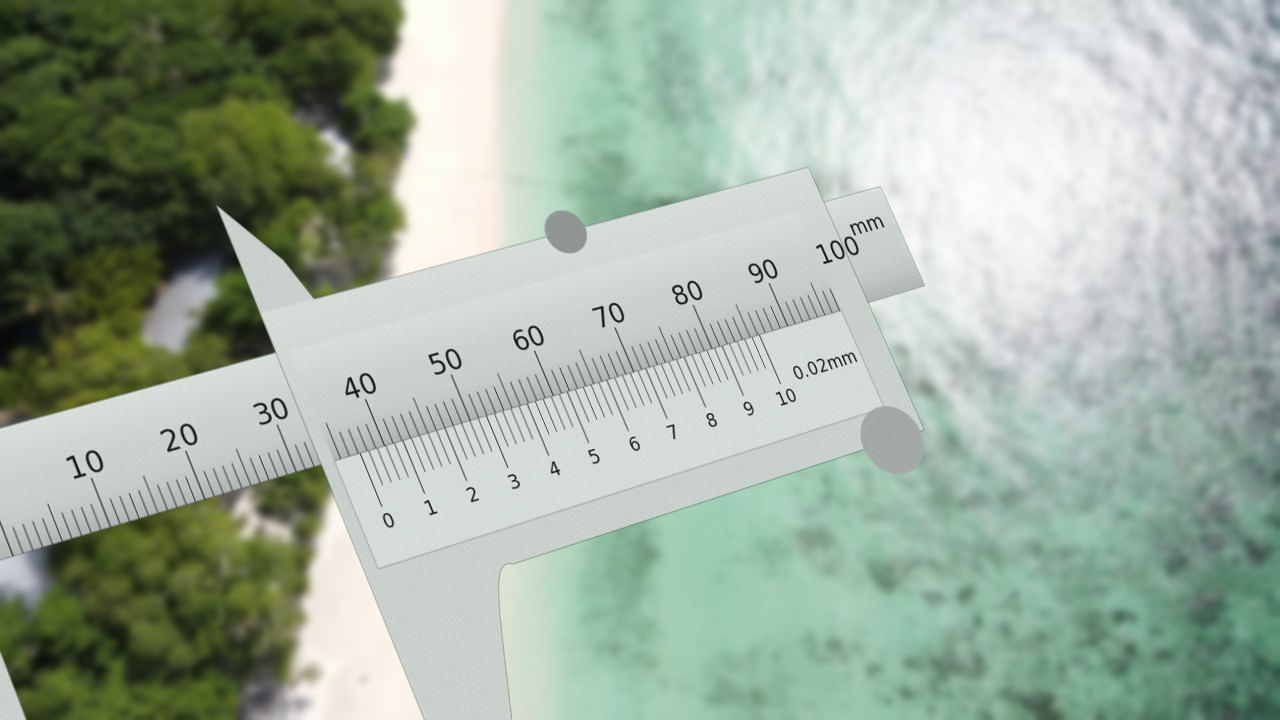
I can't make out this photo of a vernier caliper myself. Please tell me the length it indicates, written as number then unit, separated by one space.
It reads 37.2 mm
